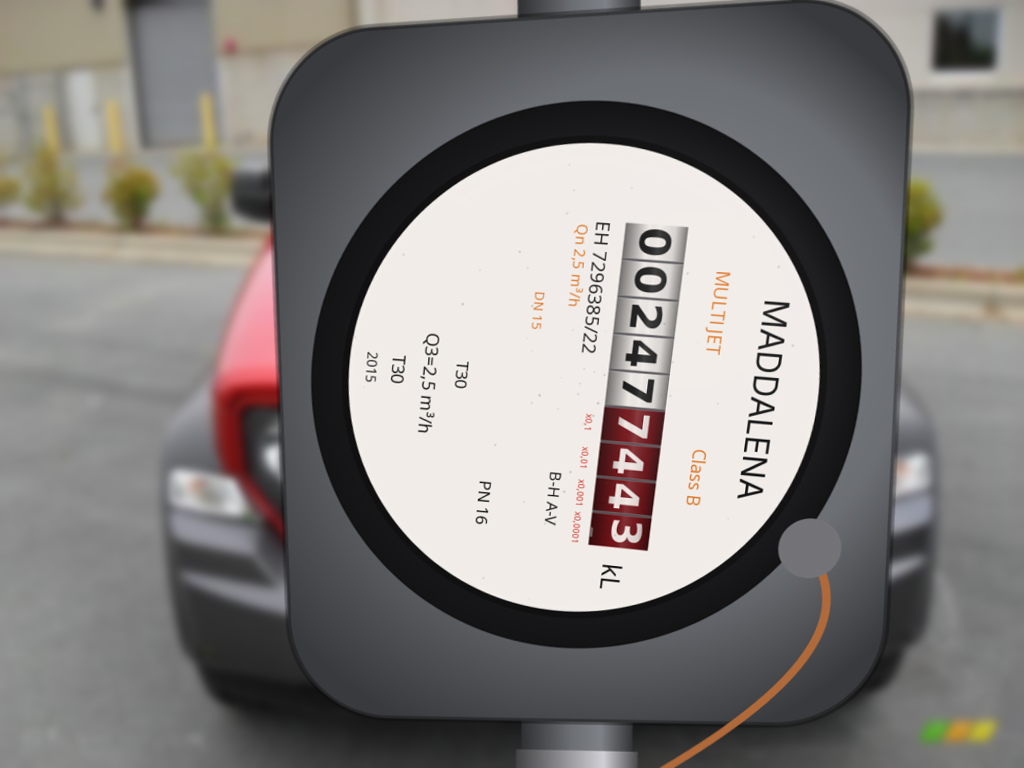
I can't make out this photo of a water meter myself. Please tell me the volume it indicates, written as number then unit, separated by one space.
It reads 247.7443 kL
